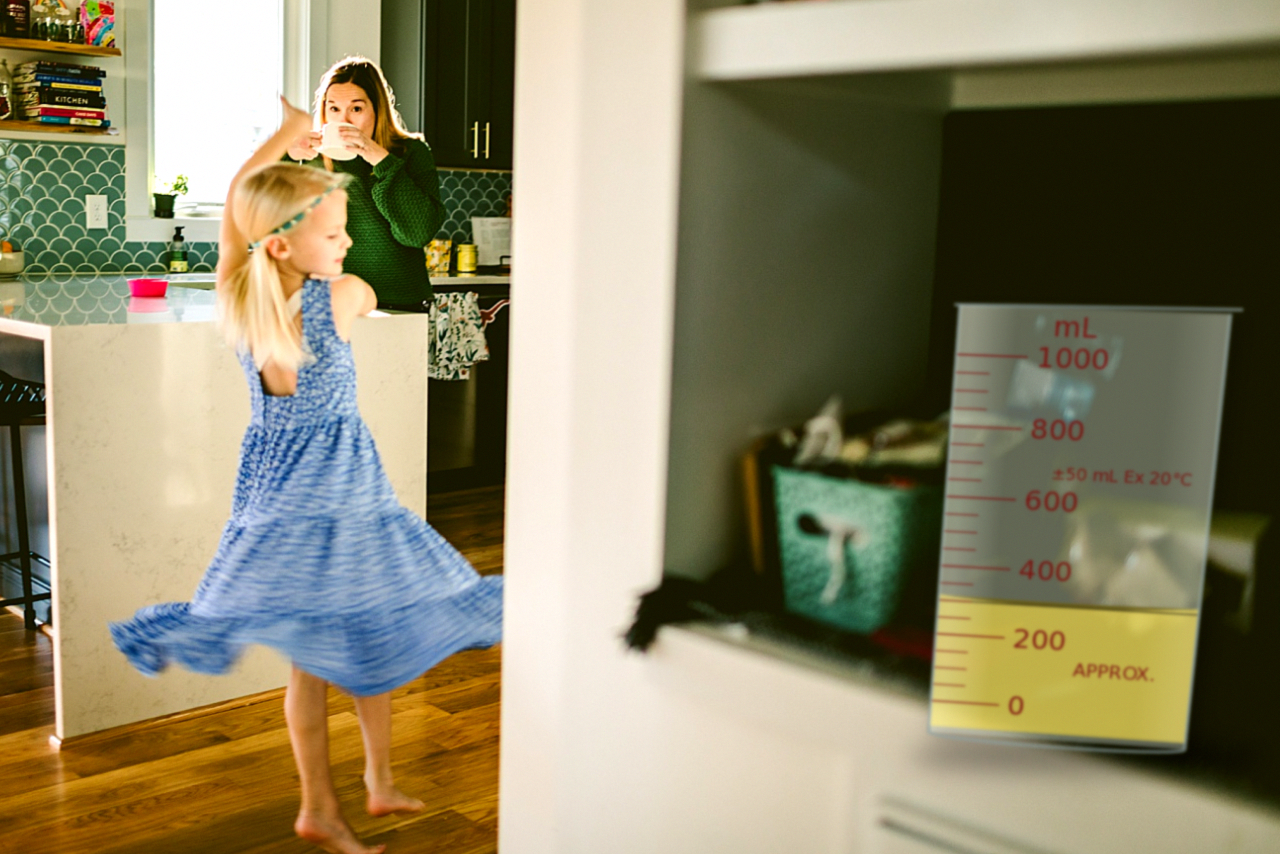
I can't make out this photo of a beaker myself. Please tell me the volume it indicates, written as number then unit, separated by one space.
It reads 300 mL
